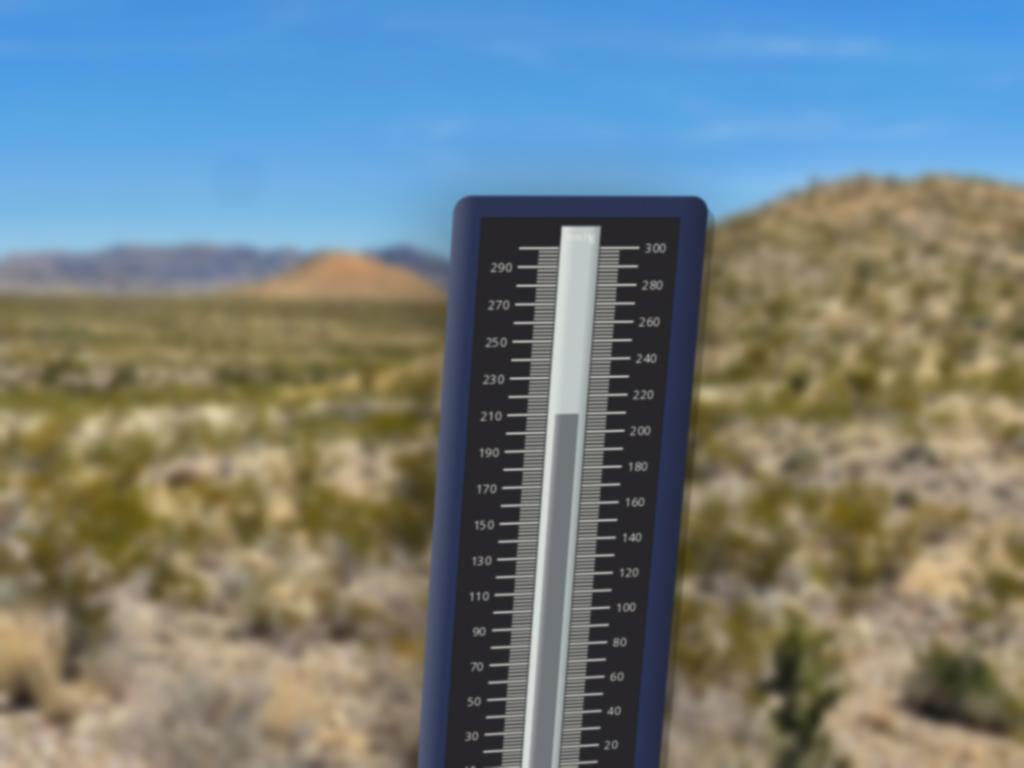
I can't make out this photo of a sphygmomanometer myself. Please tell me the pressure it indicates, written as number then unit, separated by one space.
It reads 210 mmHg
